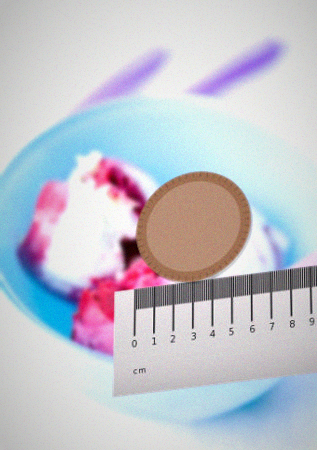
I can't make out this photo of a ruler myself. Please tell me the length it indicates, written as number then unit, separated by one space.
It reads 6 cm
